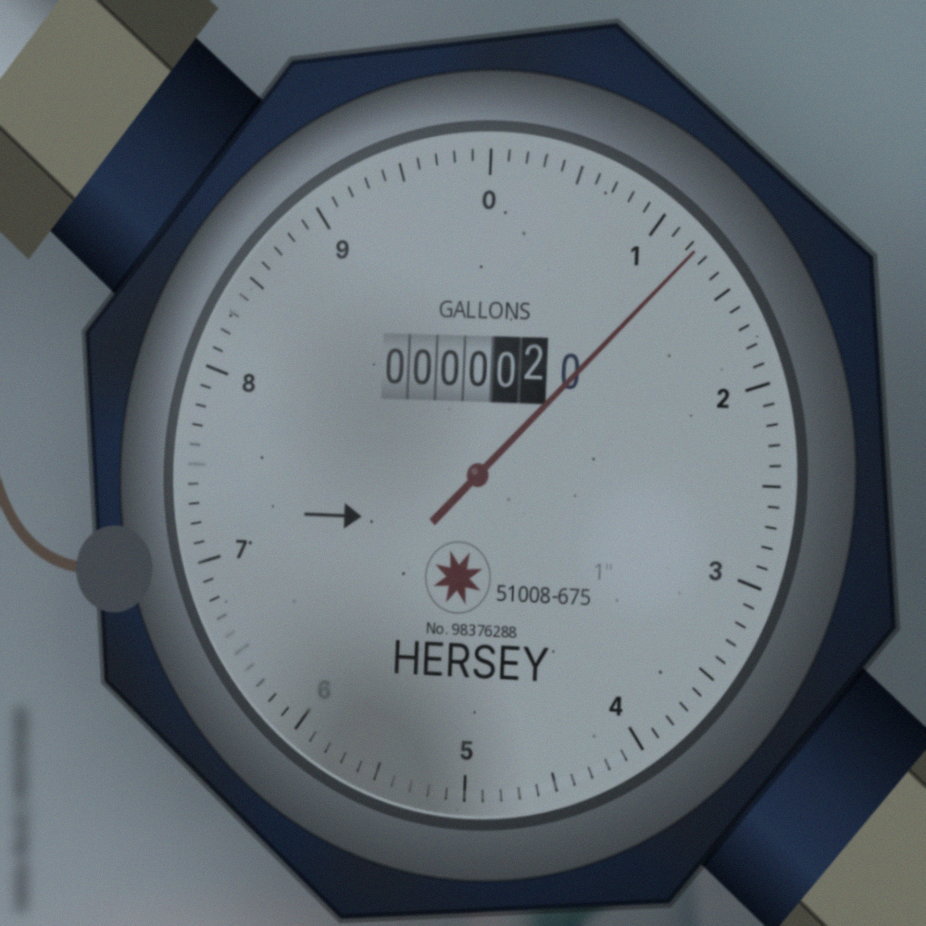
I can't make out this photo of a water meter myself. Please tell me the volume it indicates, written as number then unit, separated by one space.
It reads 21.2 gal
